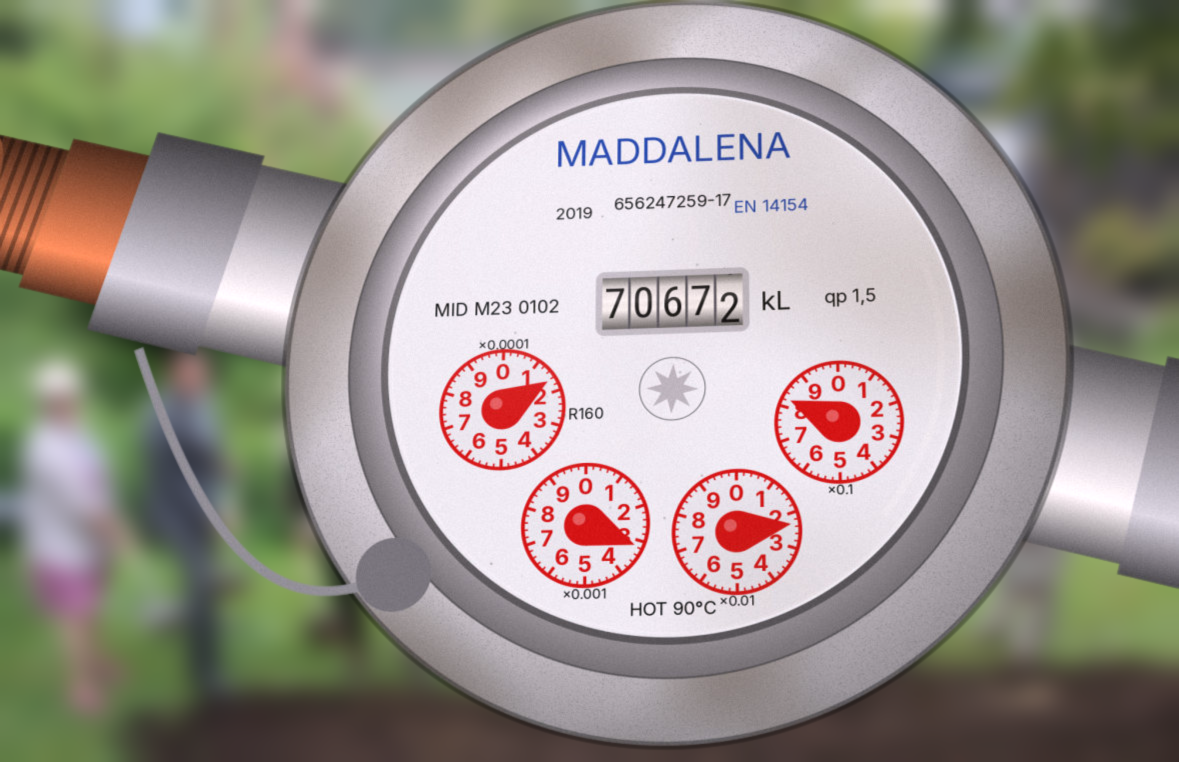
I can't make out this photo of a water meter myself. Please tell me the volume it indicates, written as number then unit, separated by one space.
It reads 70671.8231 kL
